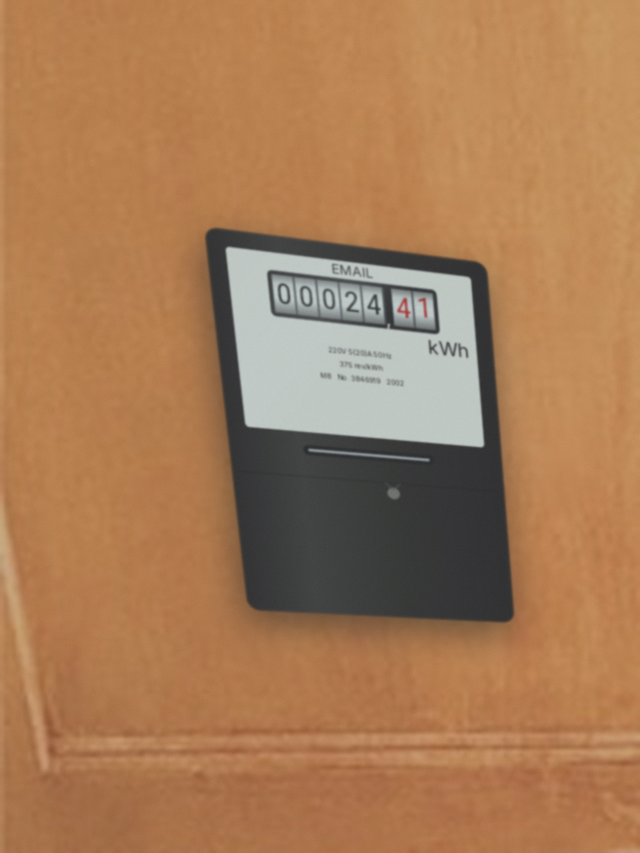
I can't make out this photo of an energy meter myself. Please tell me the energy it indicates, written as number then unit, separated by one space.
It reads 24.41 kWh
